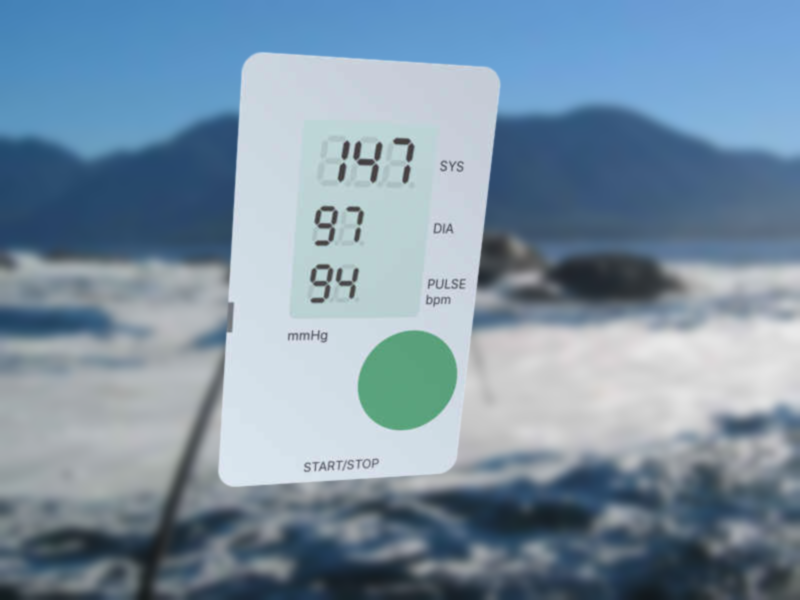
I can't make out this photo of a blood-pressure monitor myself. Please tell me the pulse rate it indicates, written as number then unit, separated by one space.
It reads 94 bpm
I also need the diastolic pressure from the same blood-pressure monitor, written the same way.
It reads 97 mmHg
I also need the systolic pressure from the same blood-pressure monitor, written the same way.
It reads 147 mmHg
